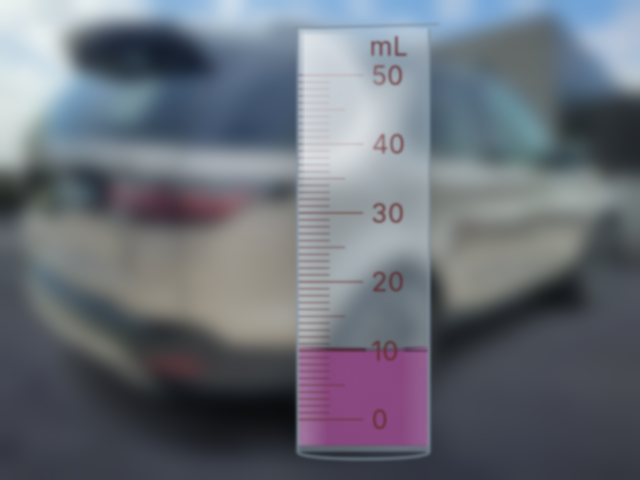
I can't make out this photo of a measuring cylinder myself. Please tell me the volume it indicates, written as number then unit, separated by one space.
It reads 10 mL
